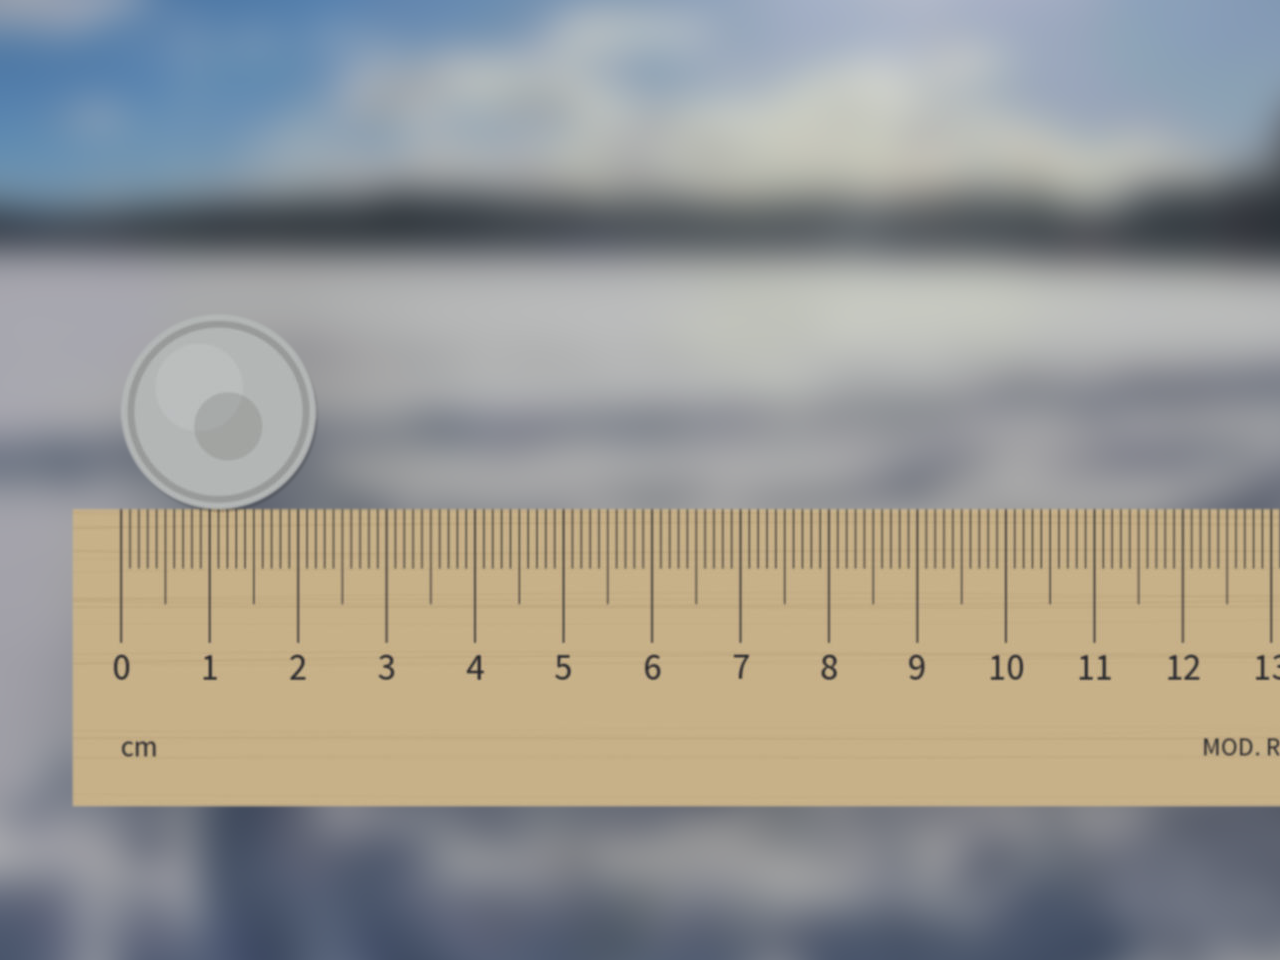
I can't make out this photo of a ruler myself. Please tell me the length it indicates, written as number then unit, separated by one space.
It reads 2.2 cm
